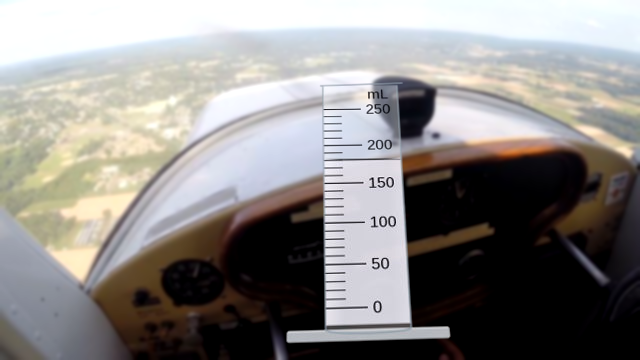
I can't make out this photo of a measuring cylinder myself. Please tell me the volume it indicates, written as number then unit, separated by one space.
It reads 180 mL
